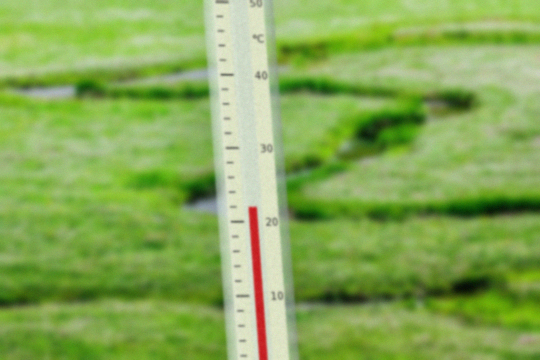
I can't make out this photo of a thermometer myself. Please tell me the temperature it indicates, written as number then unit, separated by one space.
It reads 22 °C
